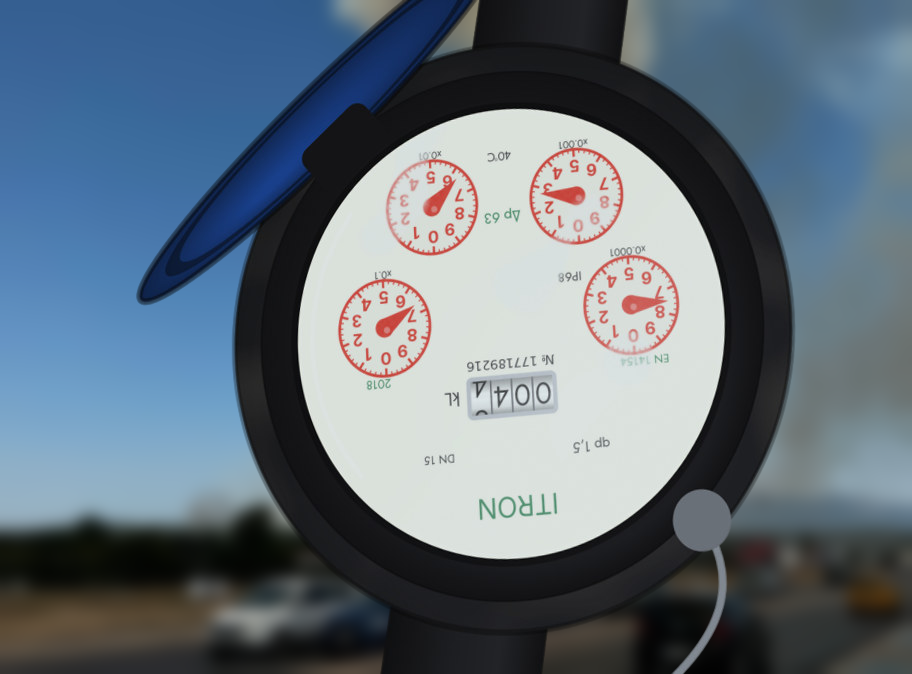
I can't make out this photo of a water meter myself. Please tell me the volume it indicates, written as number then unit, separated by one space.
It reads 43.6627 kL
